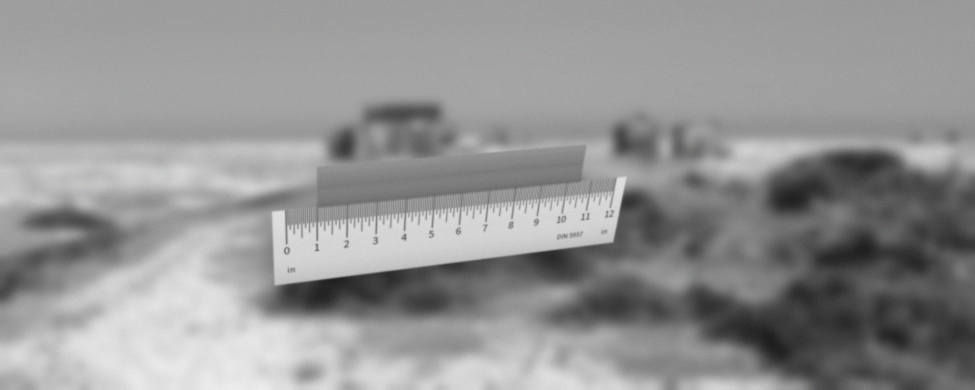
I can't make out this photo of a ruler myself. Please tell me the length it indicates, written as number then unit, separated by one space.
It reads 9.5 in
